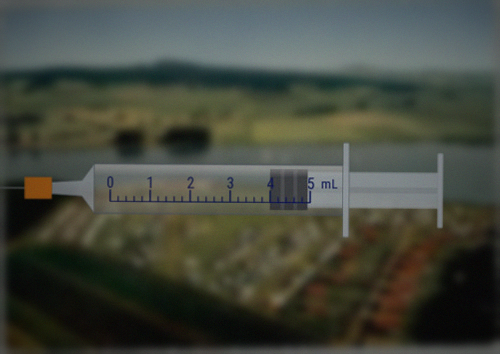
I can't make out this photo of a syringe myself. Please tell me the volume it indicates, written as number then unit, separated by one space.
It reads 4 mL
